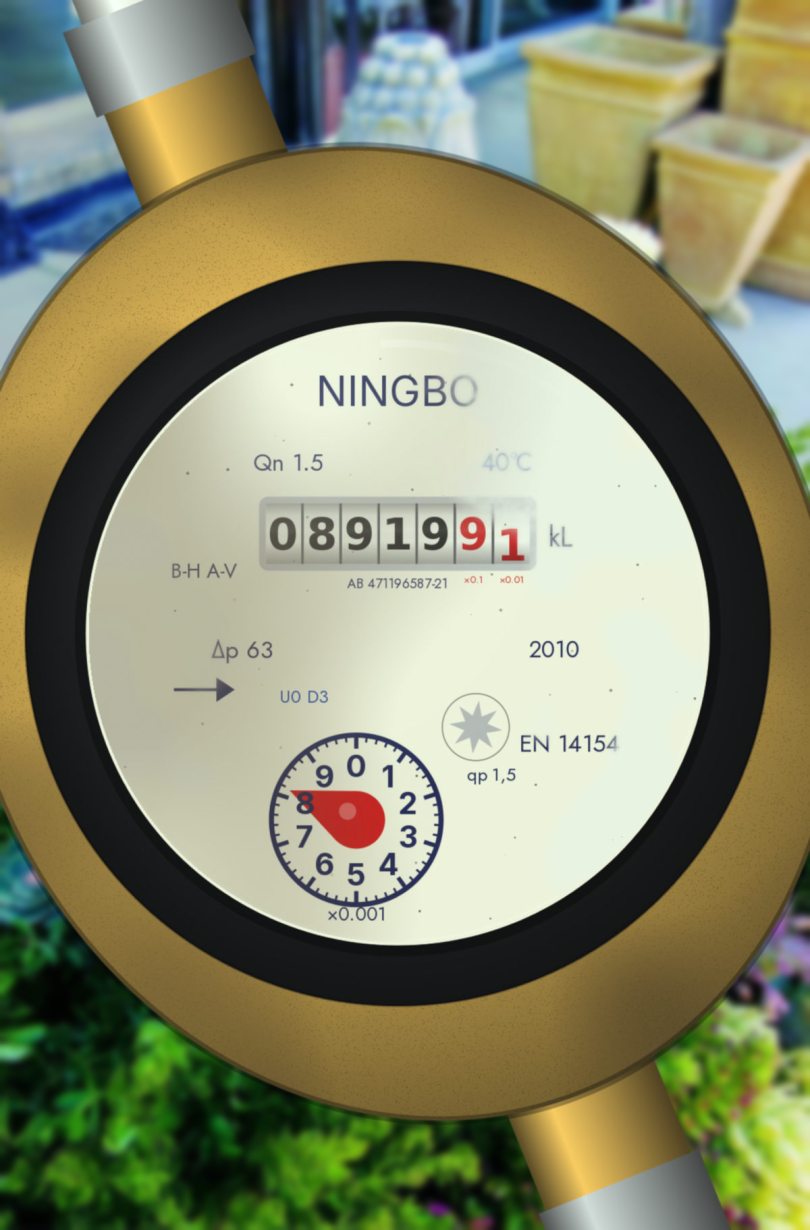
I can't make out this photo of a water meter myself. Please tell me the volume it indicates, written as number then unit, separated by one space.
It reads 8919.908 kL
